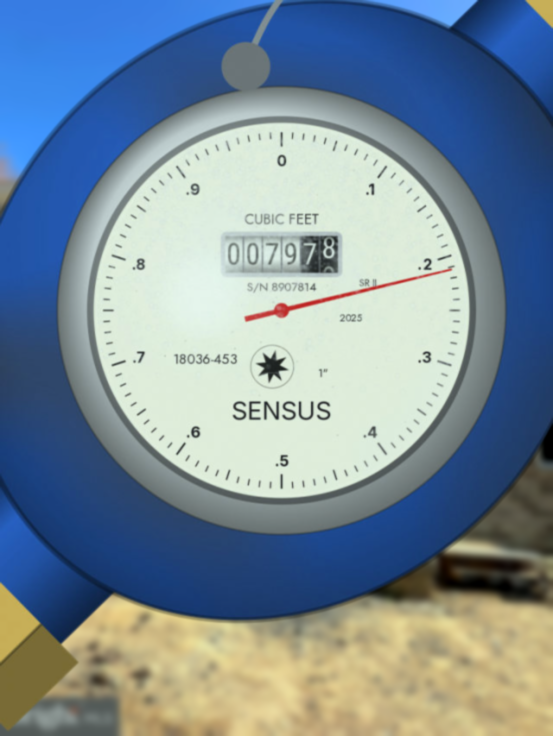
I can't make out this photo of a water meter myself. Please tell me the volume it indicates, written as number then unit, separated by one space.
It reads 7978.21 ft³
